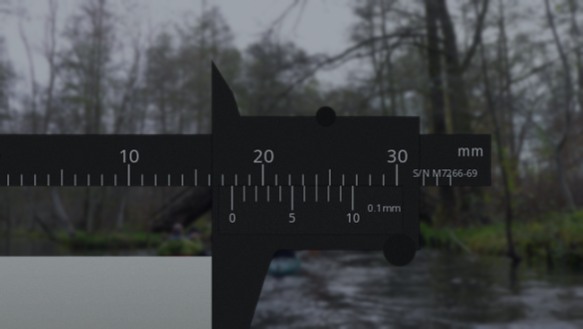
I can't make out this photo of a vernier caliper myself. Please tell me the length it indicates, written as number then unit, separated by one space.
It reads 17.7 mm
